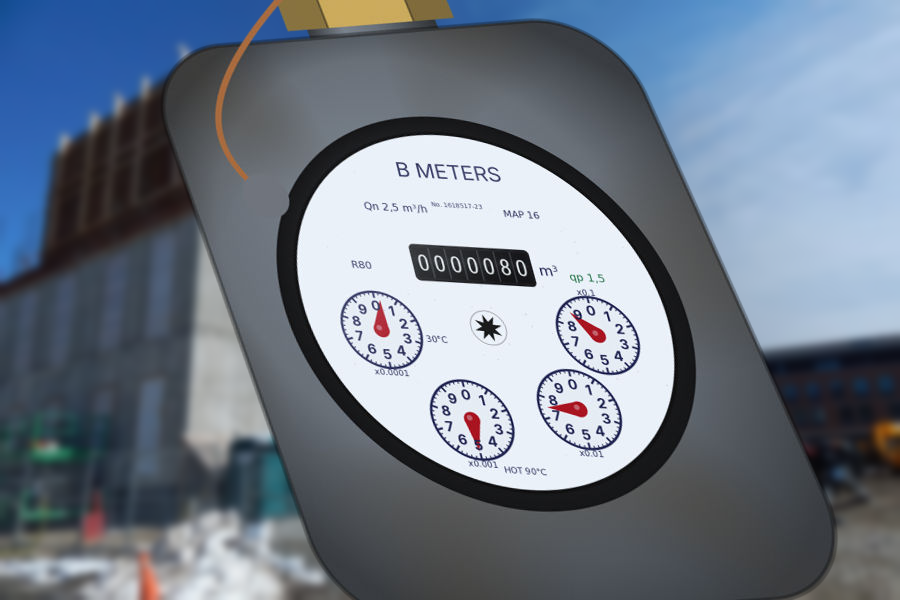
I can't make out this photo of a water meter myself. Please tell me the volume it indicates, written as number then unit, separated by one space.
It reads 80.8750 m³
